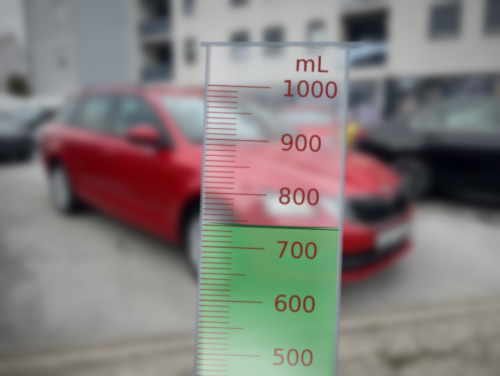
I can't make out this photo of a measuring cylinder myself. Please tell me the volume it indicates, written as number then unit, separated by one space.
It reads 740 mL
